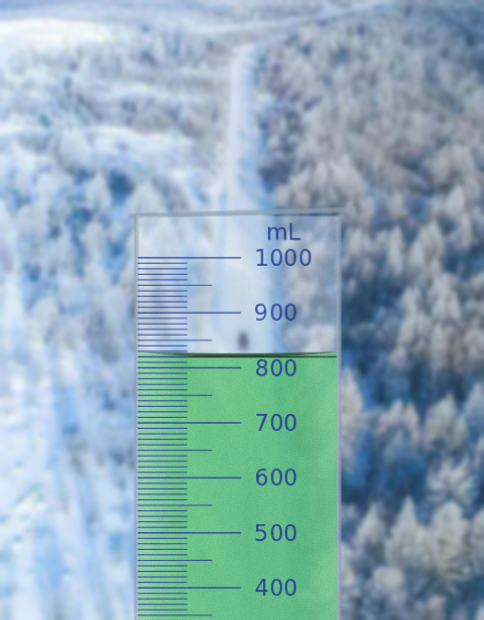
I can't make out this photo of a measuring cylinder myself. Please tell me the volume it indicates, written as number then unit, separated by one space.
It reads 820 mL
